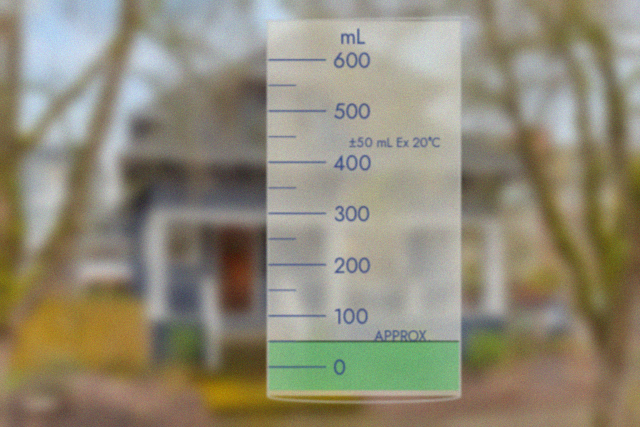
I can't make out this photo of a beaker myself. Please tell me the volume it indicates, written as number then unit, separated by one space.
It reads 50 mL
